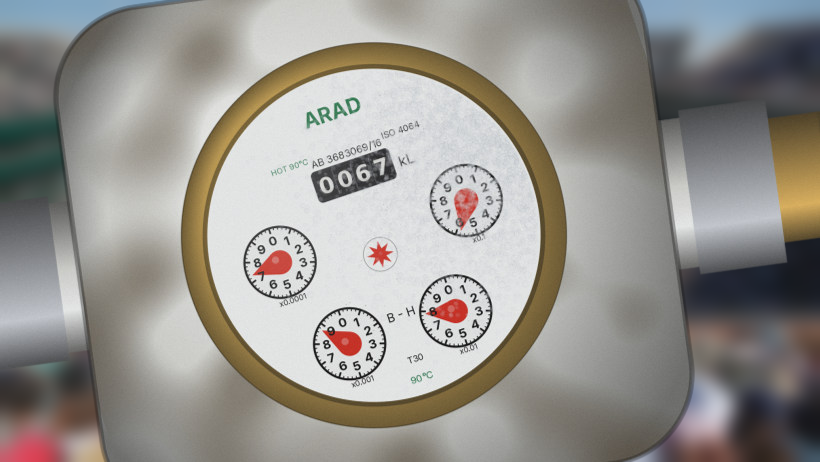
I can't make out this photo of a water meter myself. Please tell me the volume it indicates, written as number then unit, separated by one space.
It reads 67.5787 kL
